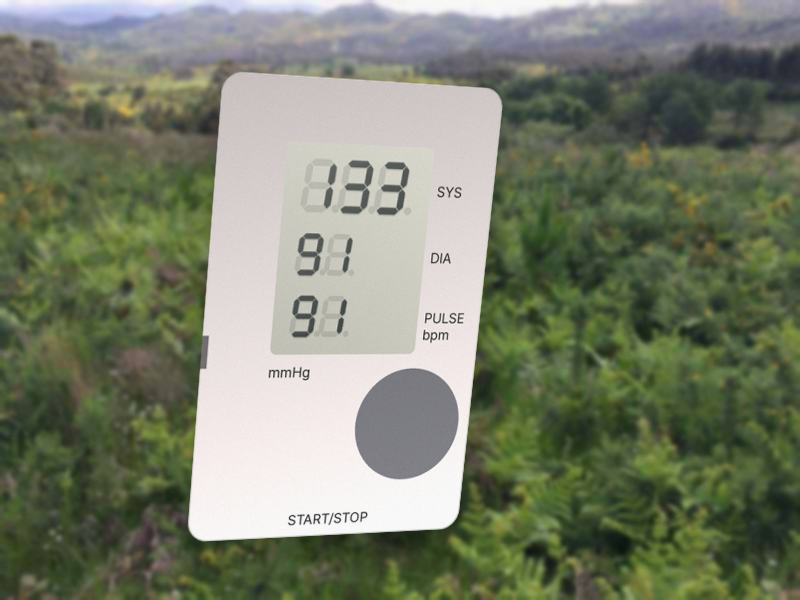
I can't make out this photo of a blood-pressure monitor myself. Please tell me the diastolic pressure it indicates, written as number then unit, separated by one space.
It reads 91 mmHg
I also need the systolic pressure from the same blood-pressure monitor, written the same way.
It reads 133 mmHg
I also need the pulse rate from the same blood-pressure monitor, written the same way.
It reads 91 bpm
